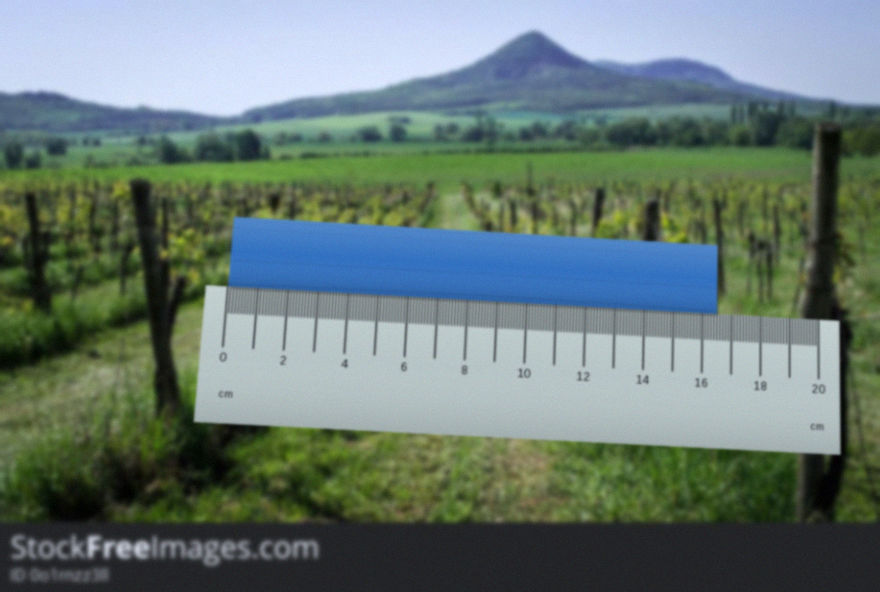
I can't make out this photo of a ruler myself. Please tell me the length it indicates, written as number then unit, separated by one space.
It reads 16.5 cm
